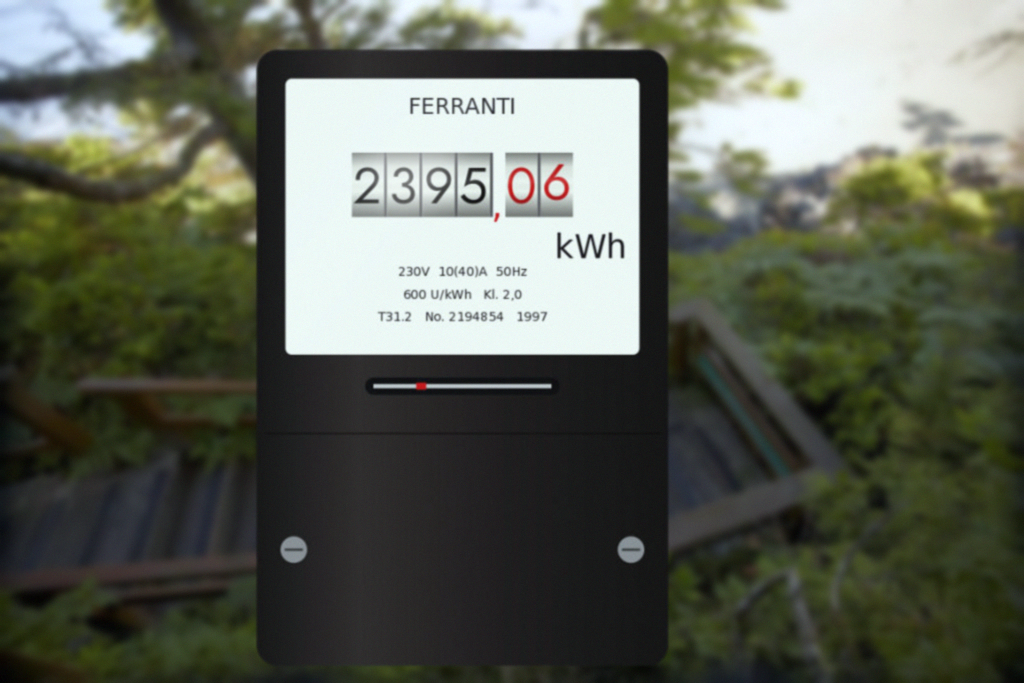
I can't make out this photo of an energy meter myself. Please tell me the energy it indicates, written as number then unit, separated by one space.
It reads 2395.06 kWh
